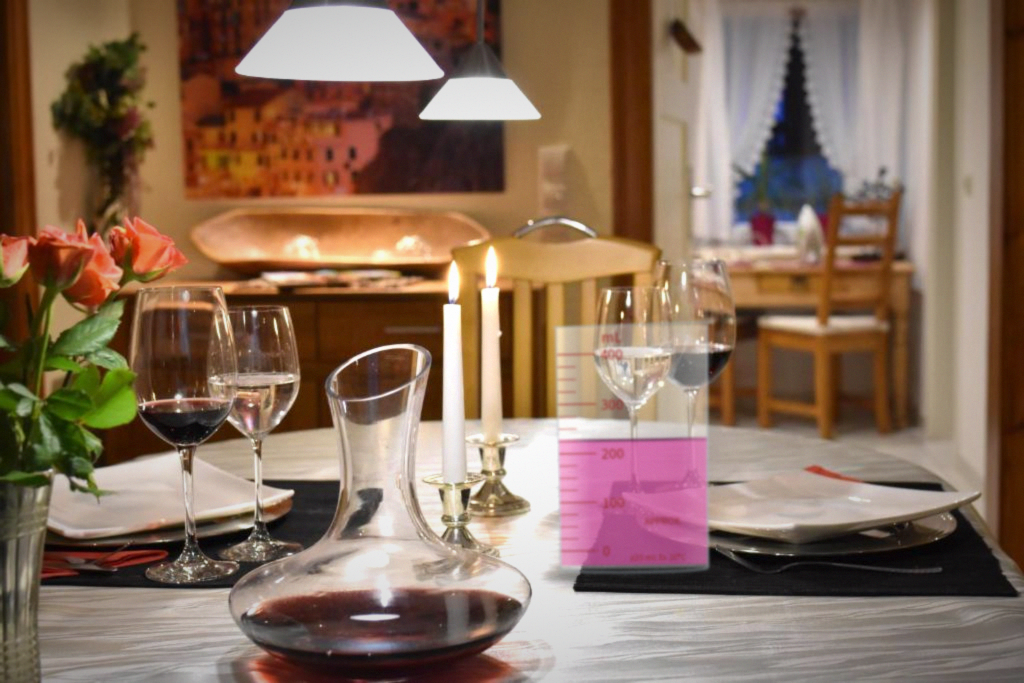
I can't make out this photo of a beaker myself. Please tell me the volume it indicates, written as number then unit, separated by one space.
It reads 225 mL
